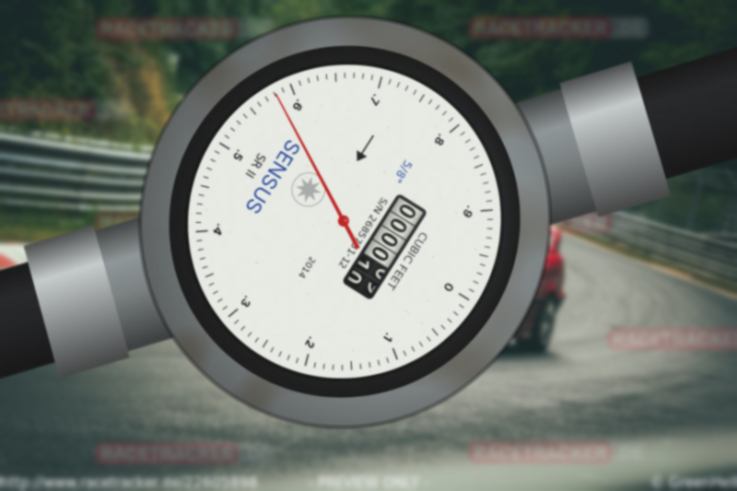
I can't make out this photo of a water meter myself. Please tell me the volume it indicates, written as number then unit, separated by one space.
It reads 9.58 ft³
